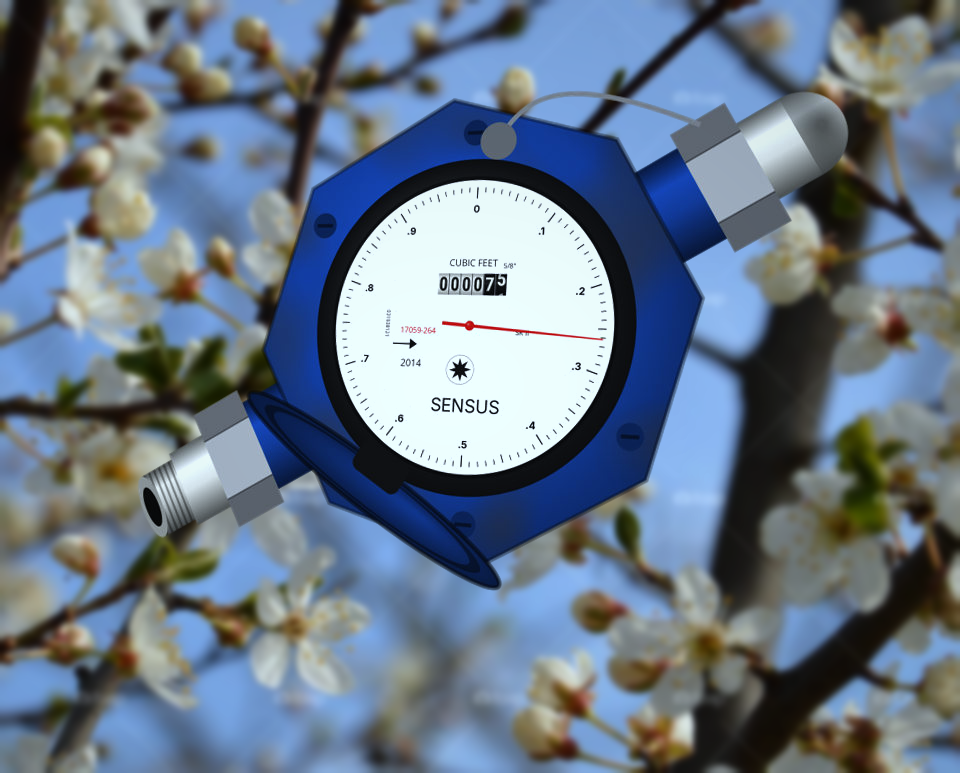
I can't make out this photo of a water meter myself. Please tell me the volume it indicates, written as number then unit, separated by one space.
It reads 75.26 ft³
